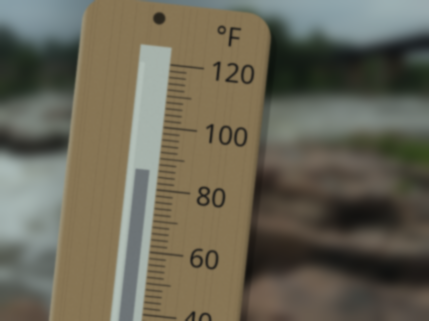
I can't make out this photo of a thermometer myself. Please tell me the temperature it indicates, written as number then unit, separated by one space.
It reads 86 °F
